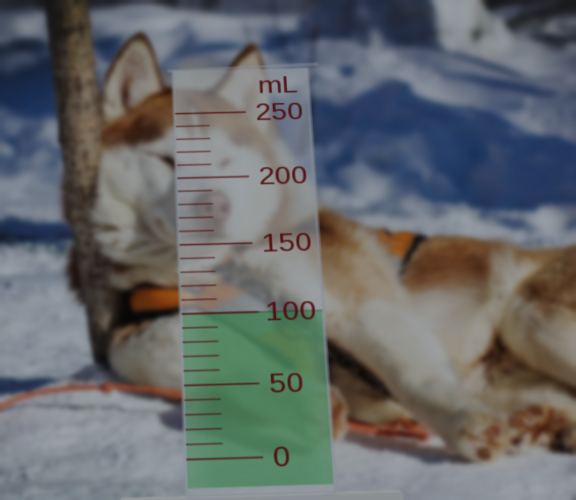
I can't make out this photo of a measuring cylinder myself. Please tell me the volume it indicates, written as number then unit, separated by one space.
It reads 100 mL
